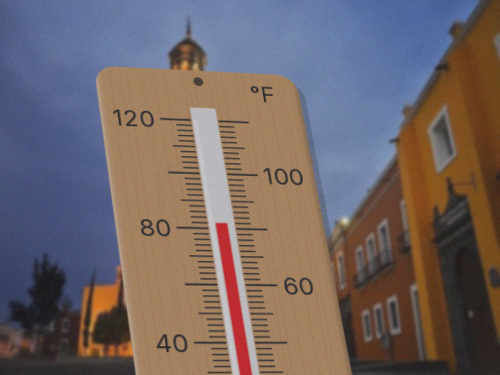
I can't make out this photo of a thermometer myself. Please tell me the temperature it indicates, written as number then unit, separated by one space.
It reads 82 °F
